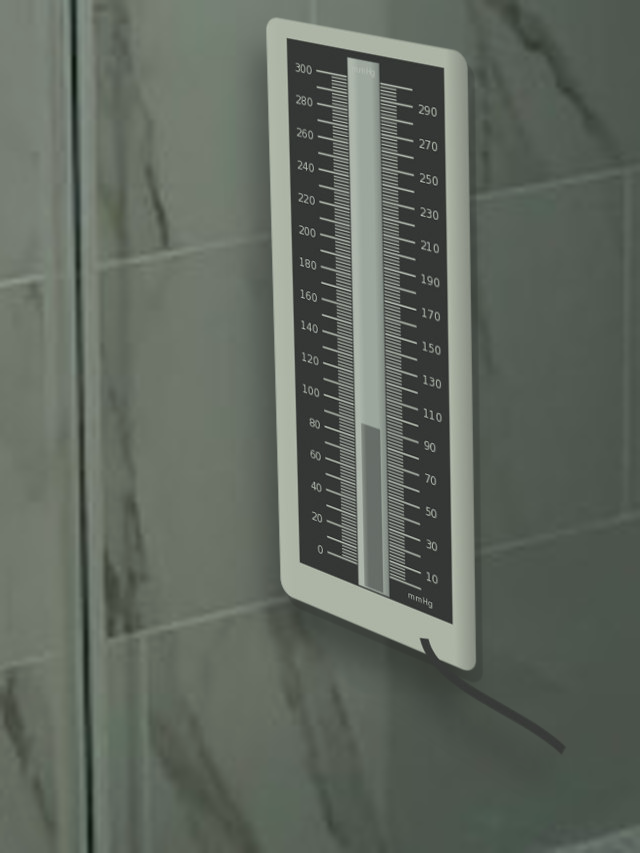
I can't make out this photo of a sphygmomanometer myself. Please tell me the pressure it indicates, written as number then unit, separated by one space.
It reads 90 mmHg
